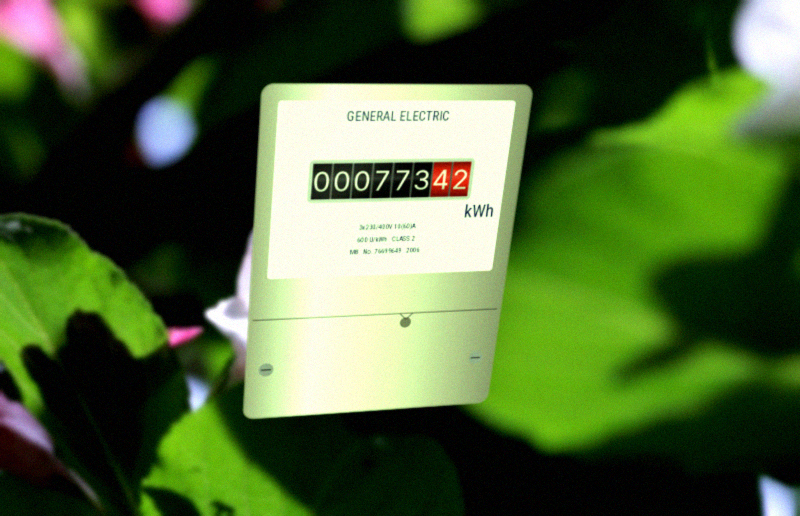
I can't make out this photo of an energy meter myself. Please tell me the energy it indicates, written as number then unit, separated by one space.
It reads 773.42 kWh
